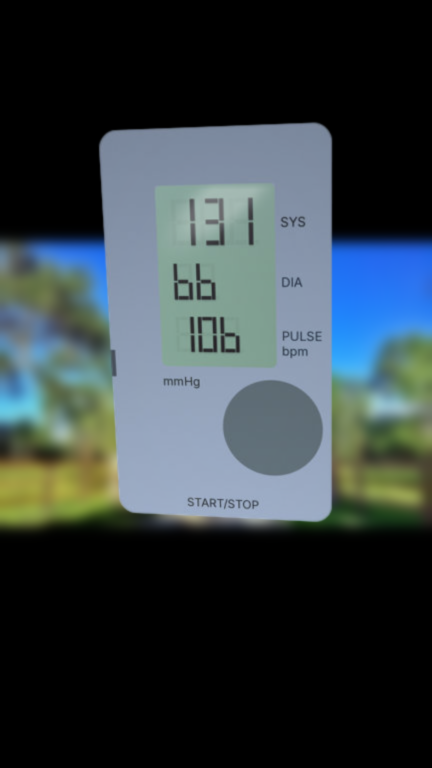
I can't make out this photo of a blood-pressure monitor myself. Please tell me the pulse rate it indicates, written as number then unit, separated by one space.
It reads 106 bpm
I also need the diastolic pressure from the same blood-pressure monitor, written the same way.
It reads 66 mmHg
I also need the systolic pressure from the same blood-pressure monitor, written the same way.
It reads 131 mmHg
